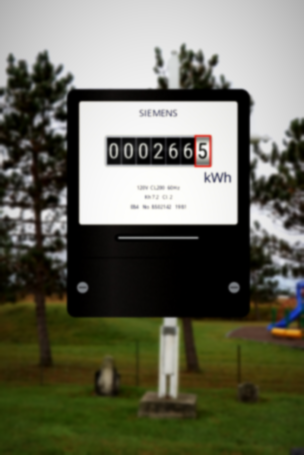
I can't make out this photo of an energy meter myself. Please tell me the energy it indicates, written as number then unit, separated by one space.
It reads 266.5 kWh
